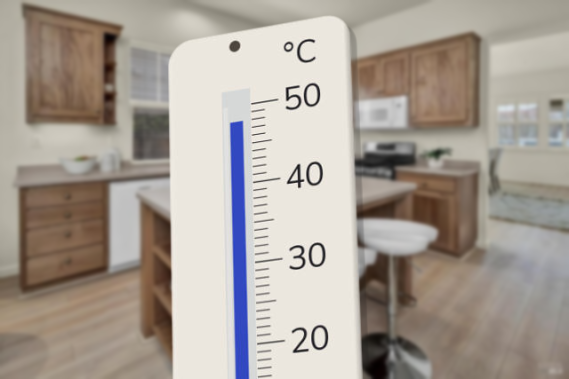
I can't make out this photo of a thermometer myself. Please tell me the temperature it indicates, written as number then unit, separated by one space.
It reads 48 °C
